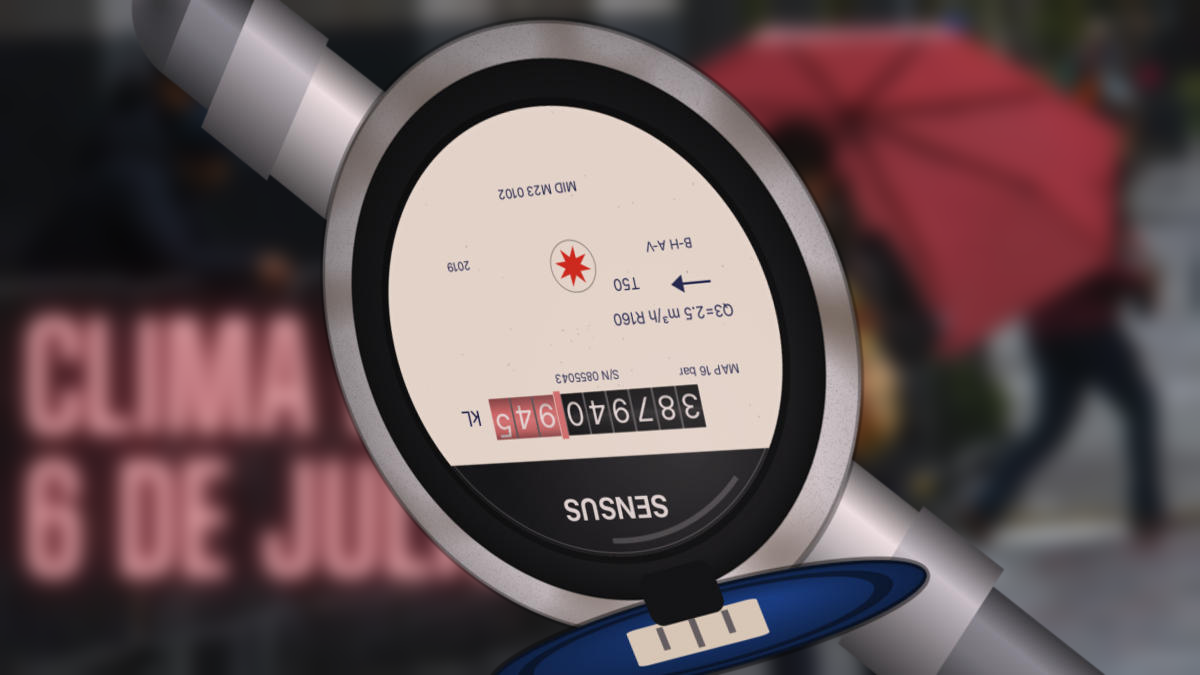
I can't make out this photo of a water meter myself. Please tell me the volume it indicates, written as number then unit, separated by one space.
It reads 387940.945 kL
